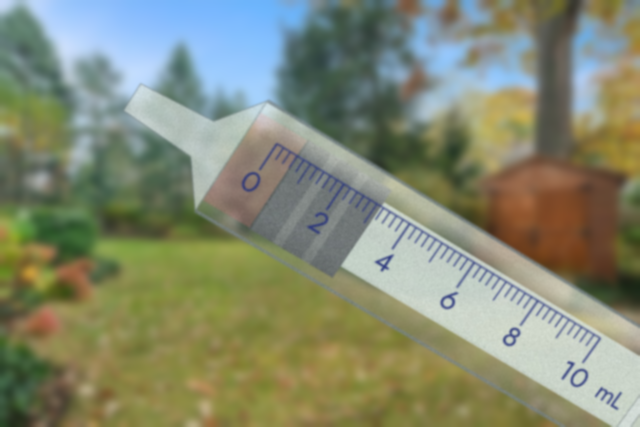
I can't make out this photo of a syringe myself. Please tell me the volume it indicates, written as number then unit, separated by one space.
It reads 0.6 mL
